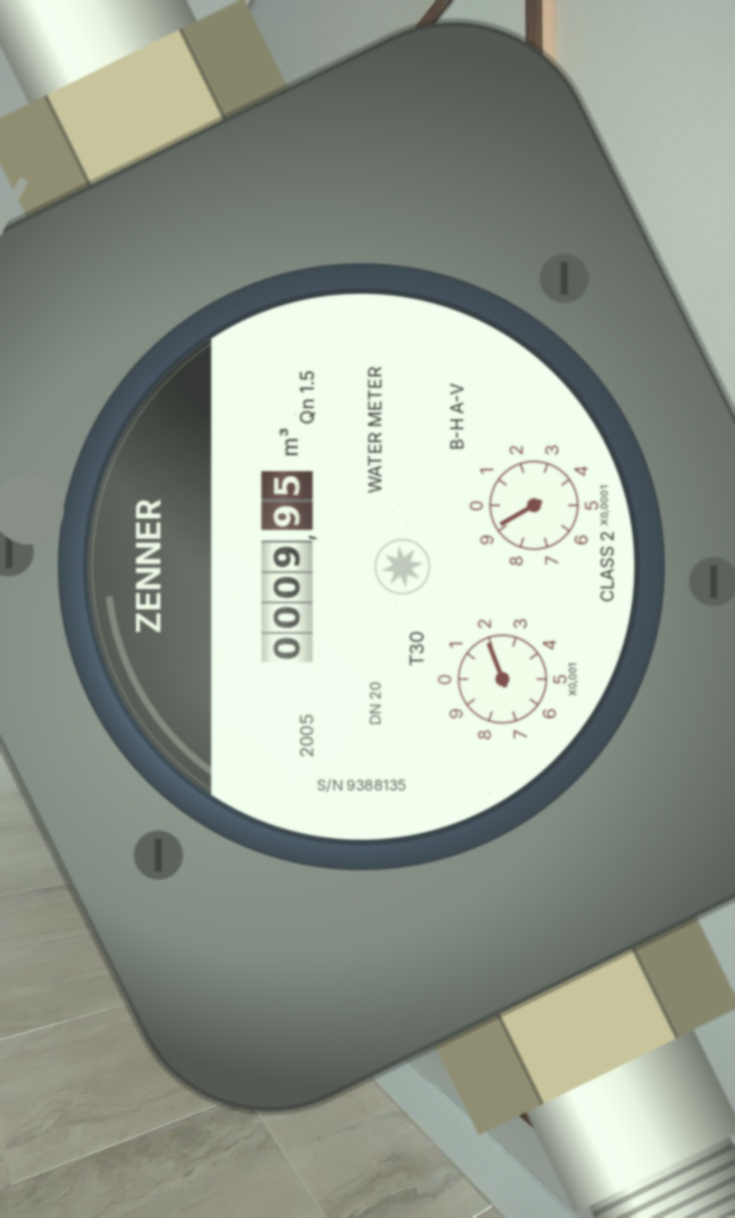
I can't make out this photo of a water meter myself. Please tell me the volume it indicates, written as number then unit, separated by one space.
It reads 9.9519 m³
